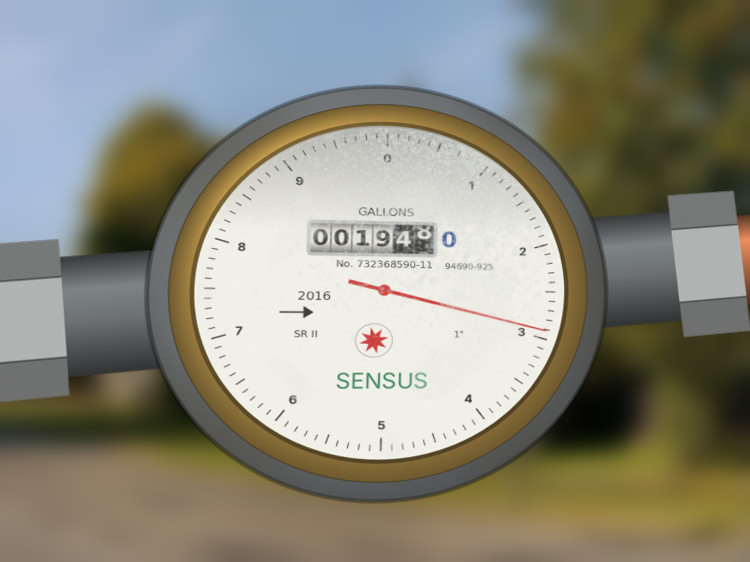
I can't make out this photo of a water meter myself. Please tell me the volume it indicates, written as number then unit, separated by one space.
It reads 19482.9 gal
